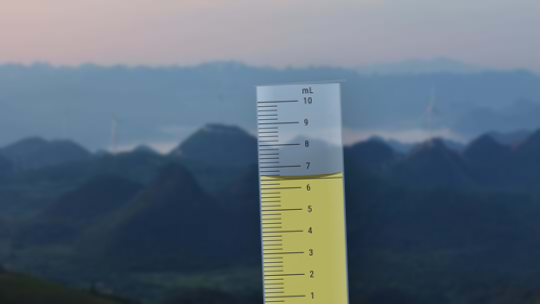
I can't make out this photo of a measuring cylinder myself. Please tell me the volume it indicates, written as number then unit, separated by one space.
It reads 6.4 mL
